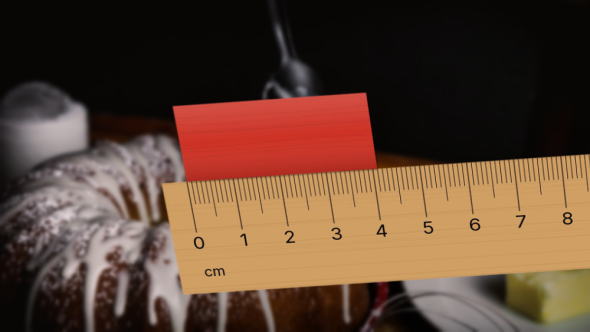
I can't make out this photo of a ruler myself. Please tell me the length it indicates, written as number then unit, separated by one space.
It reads 4.1 cm
